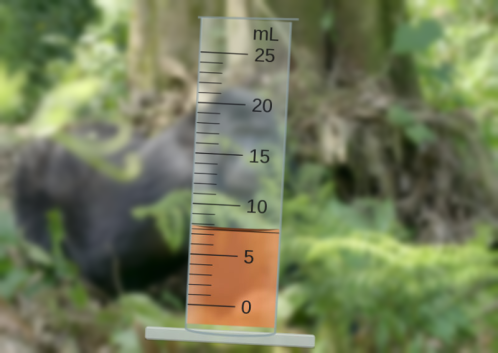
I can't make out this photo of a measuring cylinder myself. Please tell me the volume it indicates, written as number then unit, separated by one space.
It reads 7.5 mL
